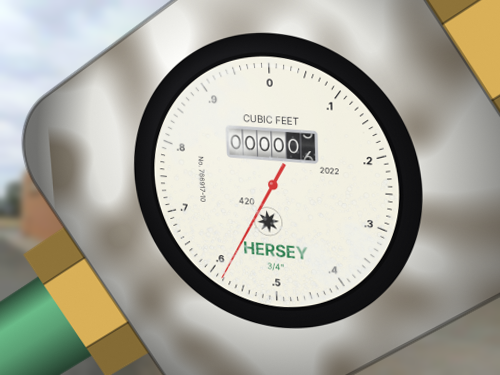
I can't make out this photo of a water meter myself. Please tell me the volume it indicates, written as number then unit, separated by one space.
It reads 5.58 ft³
